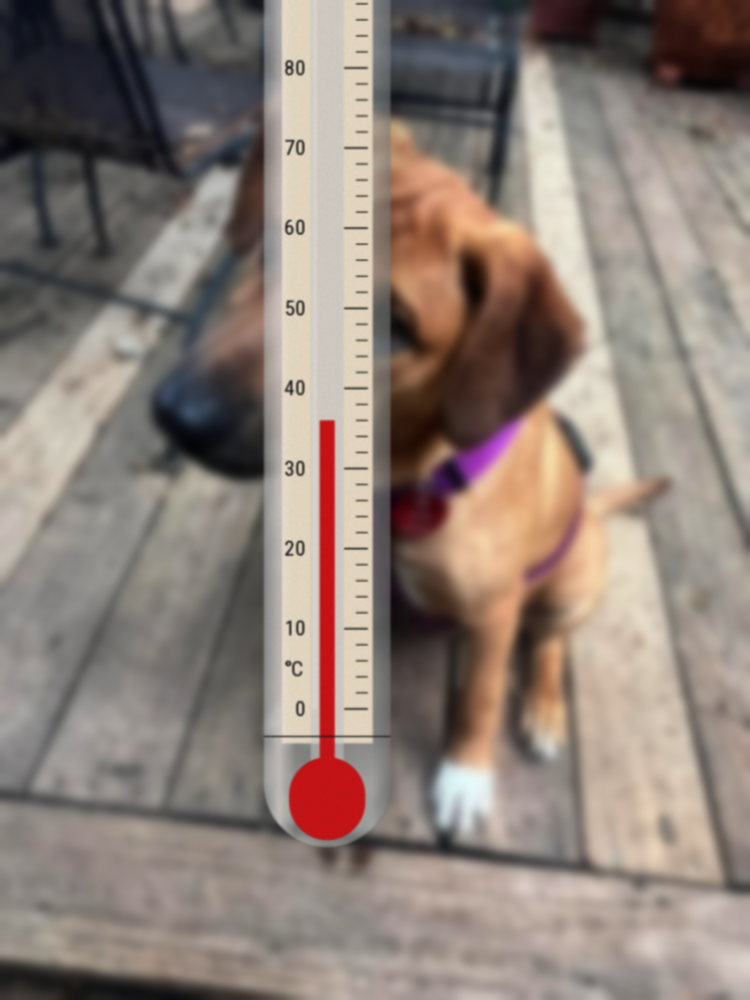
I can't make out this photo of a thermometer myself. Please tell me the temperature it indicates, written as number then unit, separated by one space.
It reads 36 °C
